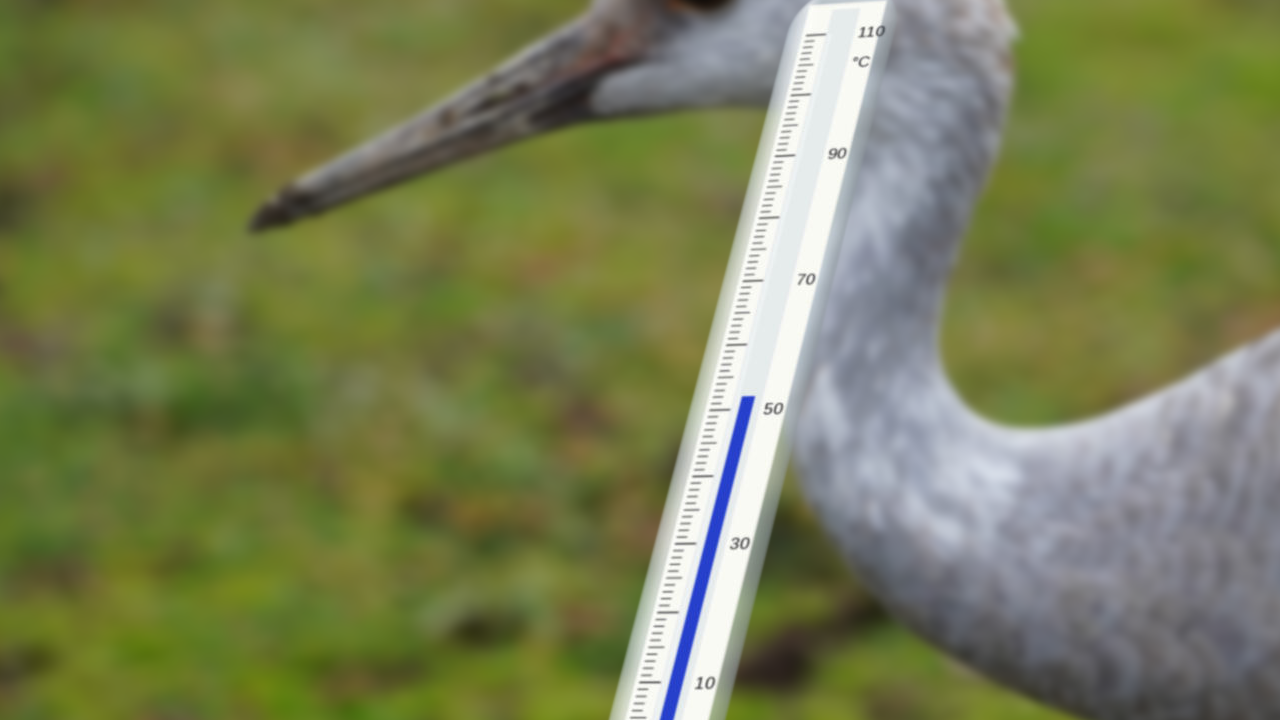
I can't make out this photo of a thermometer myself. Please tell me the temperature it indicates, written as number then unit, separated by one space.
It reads 52 °C
